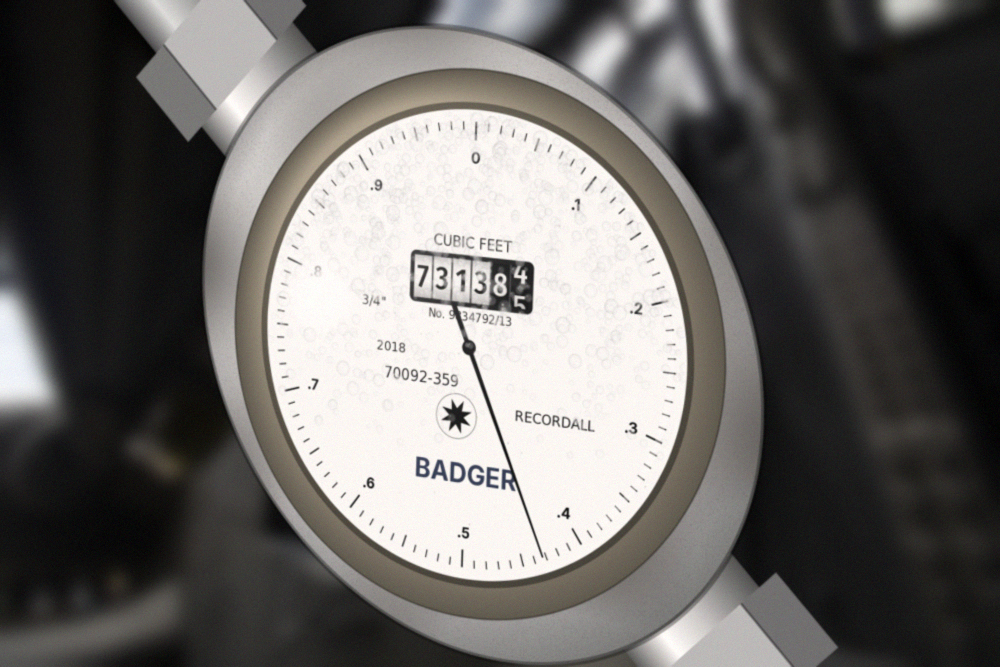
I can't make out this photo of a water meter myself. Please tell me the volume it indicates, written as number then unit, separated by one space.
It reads 731384.43 ft³
